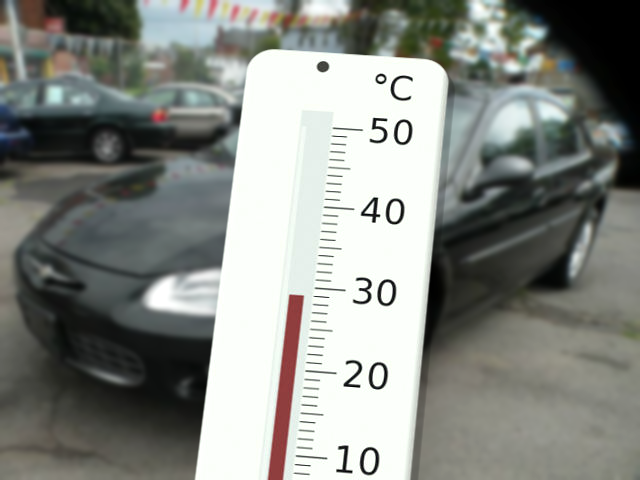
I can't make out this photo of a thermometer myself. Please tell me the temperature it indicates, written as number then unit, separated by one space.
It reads 29 °C
